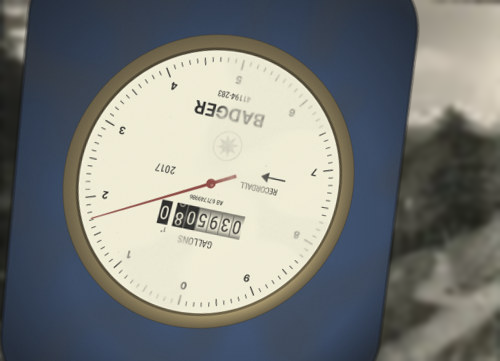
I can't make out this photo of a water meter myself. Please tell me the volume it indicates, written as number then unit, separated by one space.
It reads 395081.7 gal
